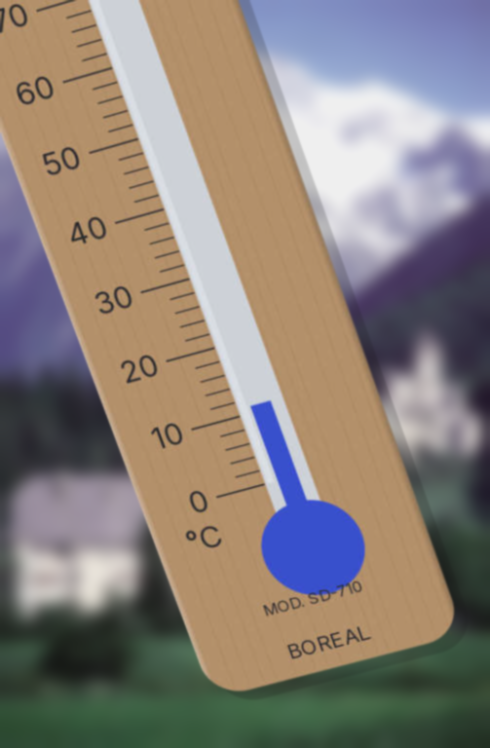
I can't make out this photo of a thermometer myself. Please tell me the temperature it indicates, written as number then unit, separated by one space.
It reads 11 °C
